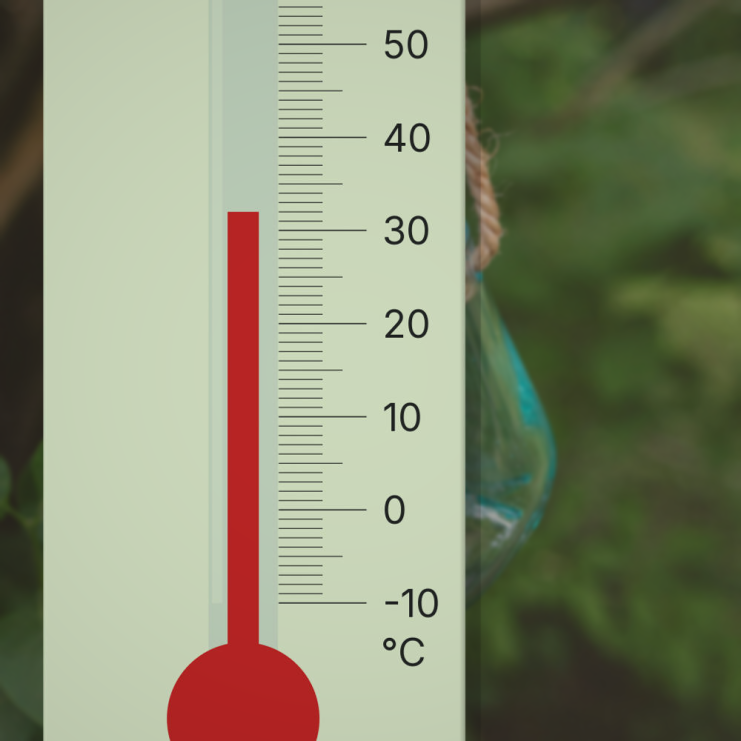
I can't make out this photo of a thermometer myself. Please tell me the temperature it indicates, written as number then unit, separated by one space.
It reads 32 °C
